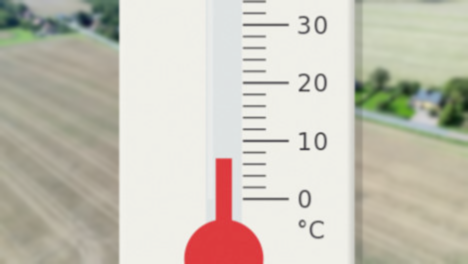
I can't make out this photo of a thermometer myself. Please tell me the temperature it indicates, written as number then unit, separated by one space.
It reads 7 °C
